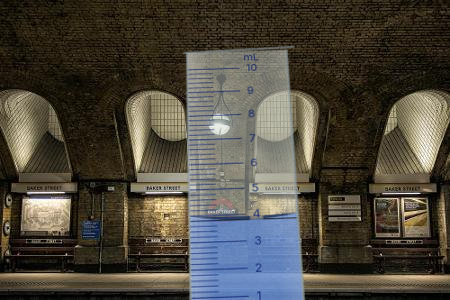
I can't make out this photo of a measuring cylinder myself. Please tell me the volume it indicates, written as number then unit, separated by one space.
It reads 3.8 mL
